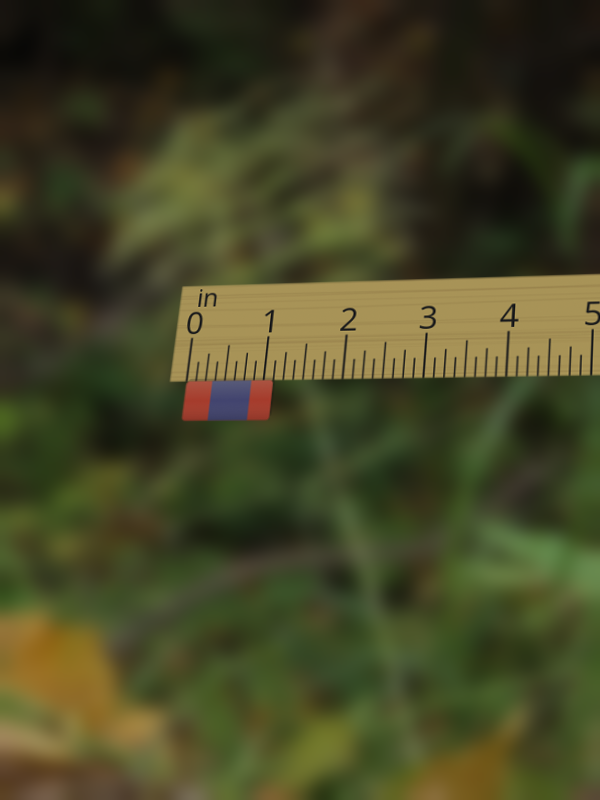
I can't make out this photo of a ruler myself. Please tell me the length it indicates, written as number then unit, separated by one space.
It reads 1.125 in
